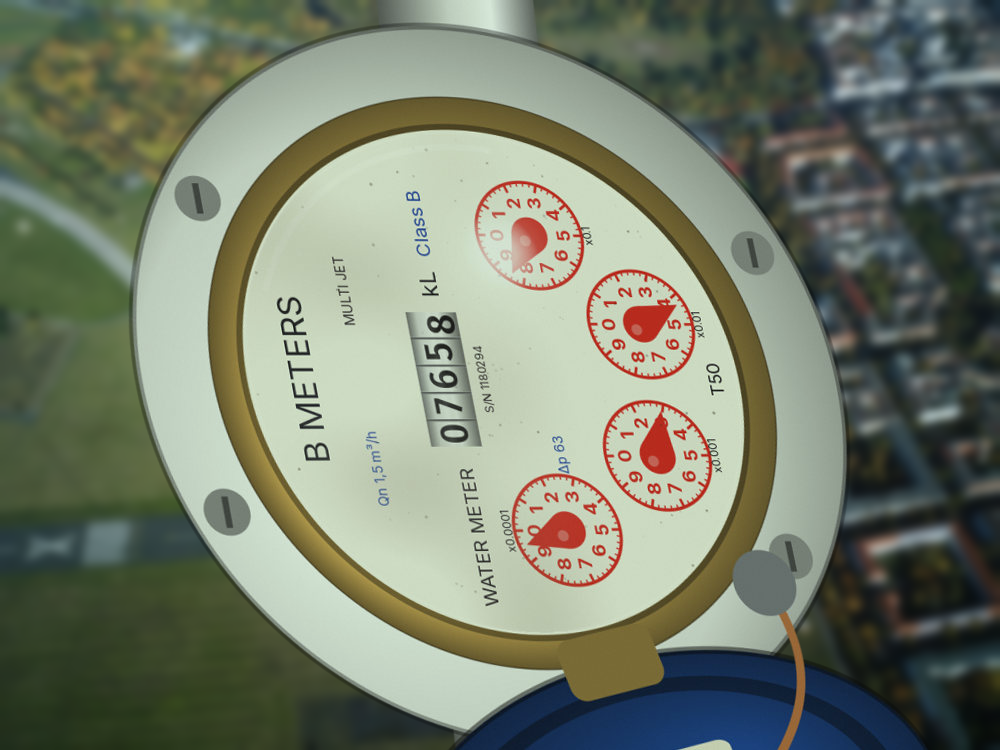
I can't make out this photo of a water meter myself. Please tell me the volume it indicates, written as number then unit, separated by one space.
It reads 7657.8429 kL
